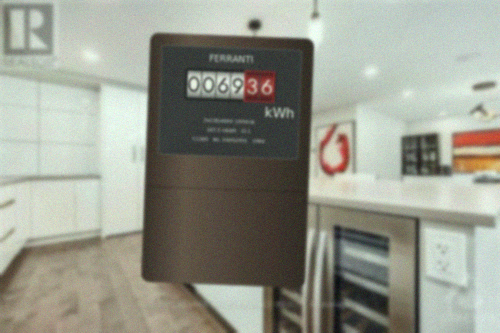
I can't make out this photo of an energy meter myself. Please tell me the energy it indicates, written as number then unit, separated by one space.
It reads 69.36 kWh
